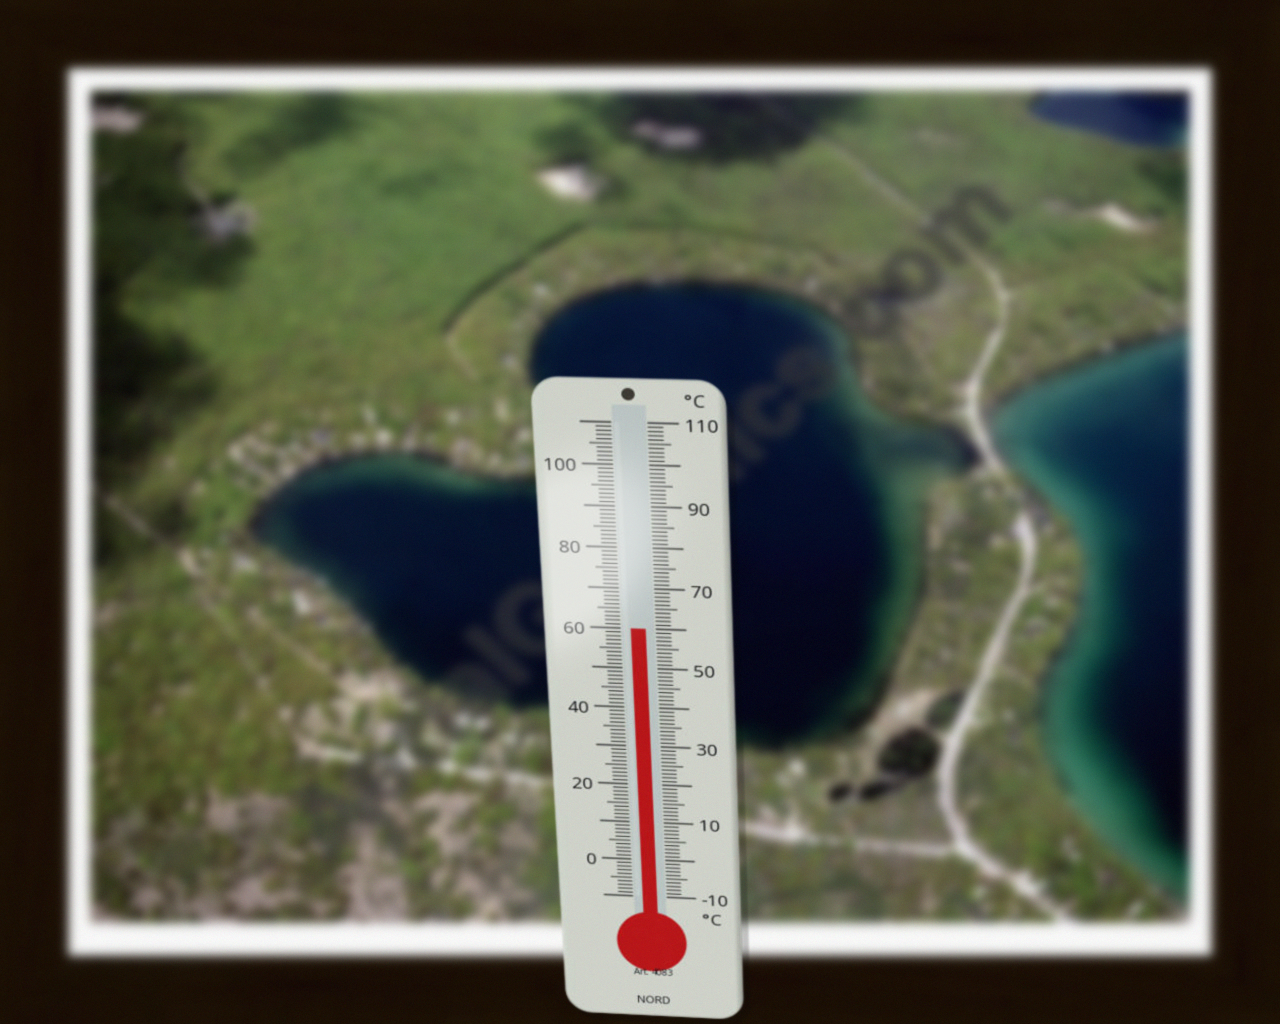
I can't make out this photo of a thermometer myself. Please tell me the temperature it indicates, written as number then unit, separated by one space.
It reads 60 °C
